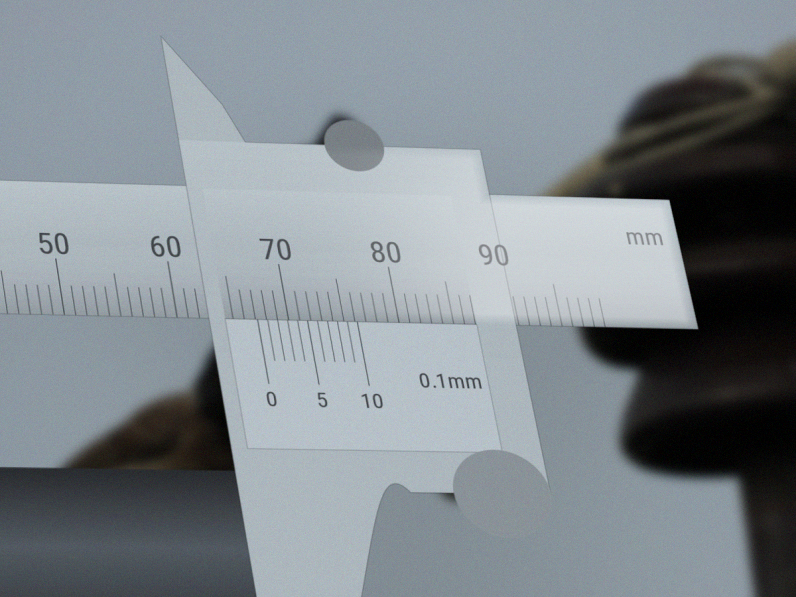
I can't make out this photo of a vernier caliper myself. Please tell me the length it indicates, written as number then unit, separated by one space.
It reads 67.2 mm
